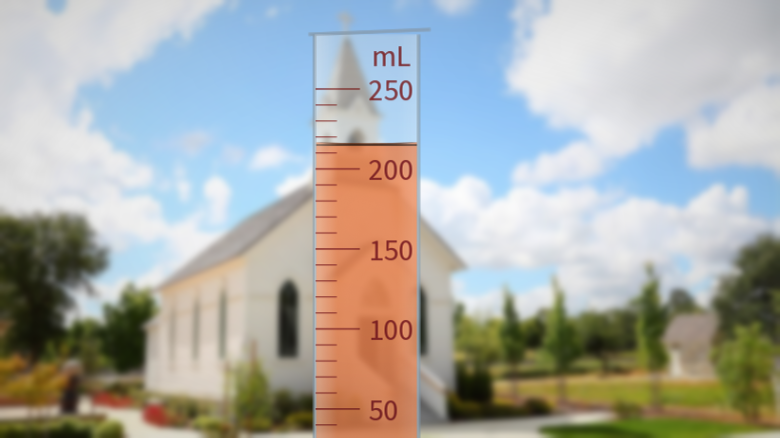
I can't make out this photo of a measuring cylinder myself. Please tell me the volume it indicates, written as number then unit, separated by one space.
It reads 215 mL
